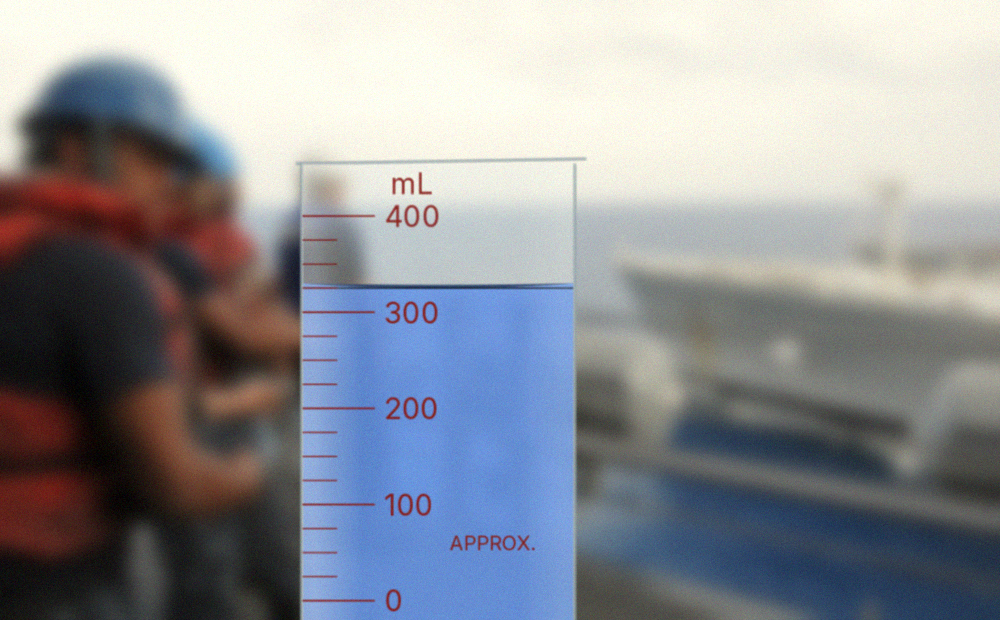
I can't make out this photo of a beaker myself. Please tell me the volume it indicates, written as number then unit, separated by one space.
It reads 325 mL
